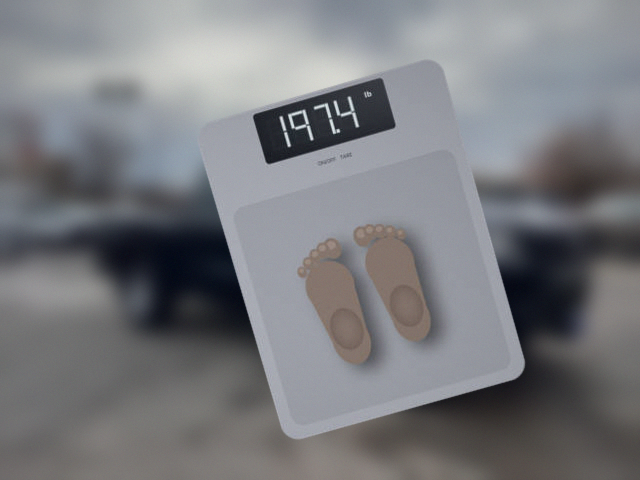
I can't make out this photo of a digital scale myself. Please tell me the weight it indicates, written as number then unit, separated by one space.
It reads 197.4 lb
